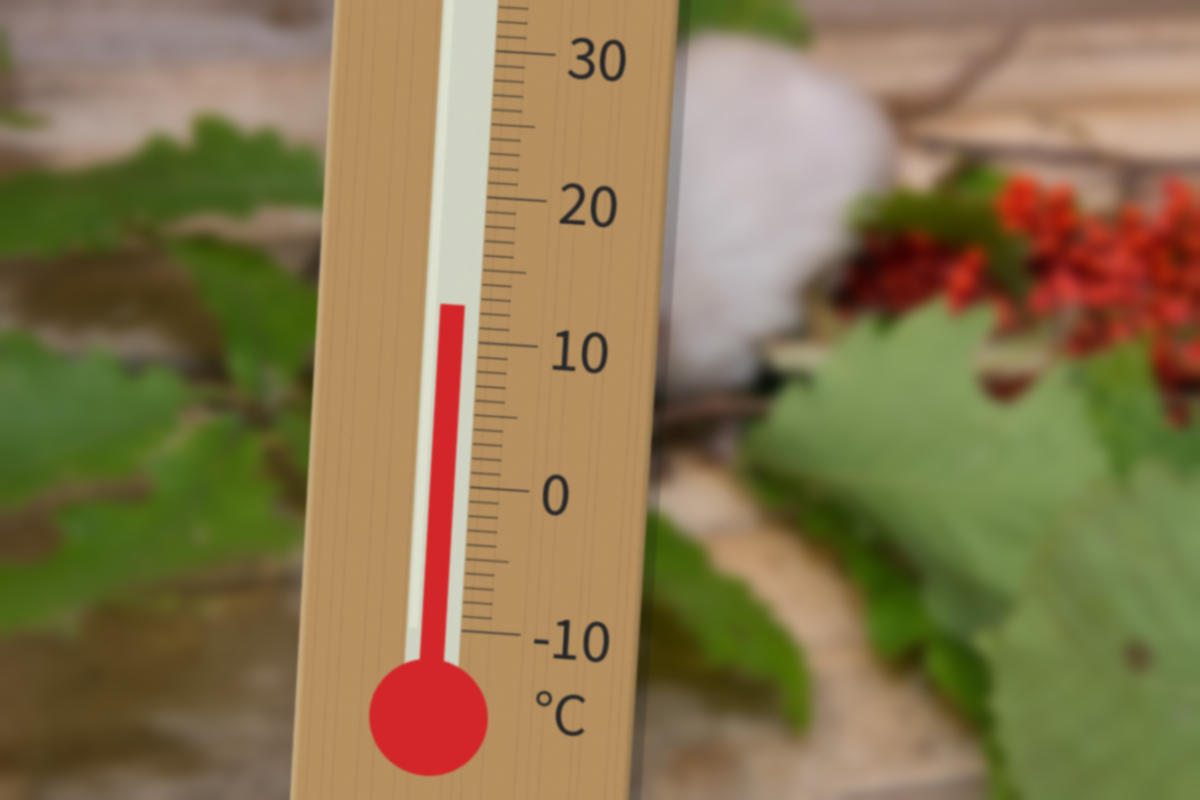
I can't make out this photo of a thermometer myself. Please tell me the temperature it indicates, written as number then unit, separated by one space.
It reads 12.5 °C
